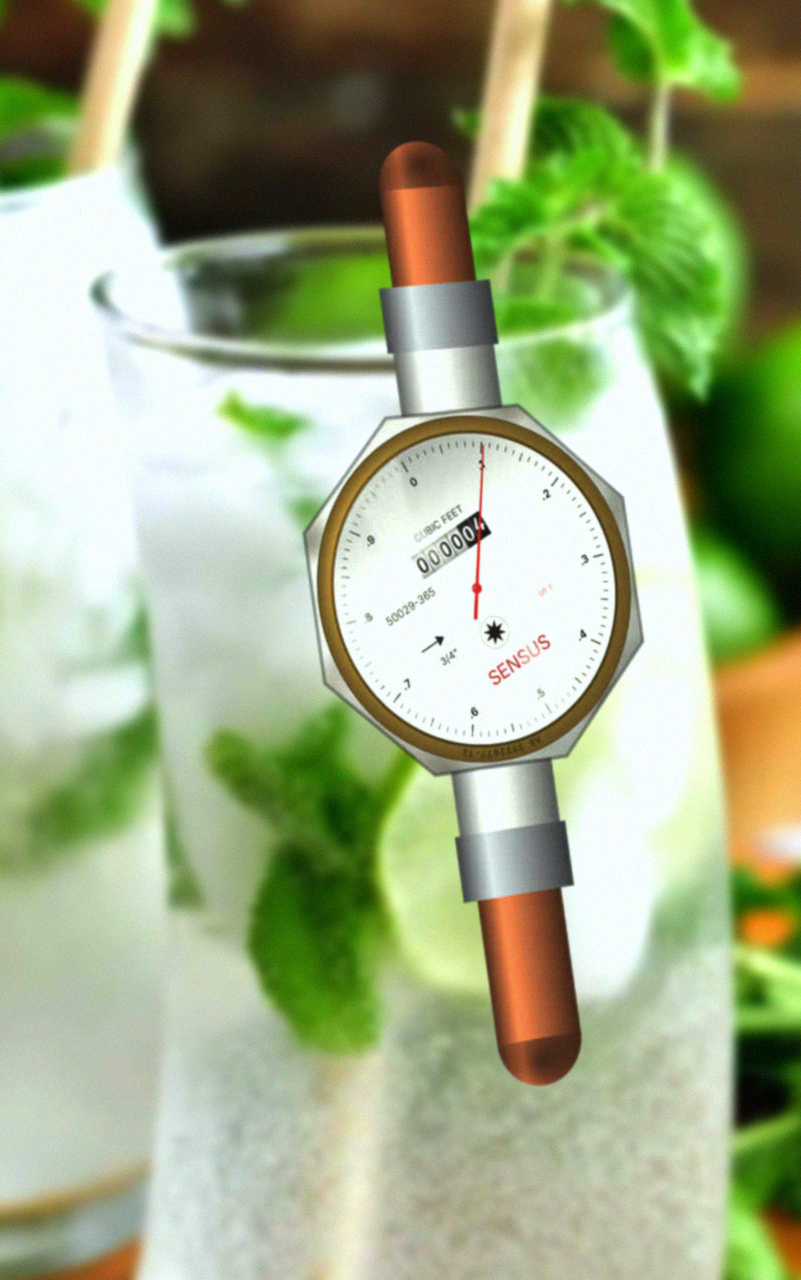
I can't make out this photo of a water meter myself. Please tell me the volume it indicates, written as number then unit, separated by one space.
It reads 4.10 ft³
